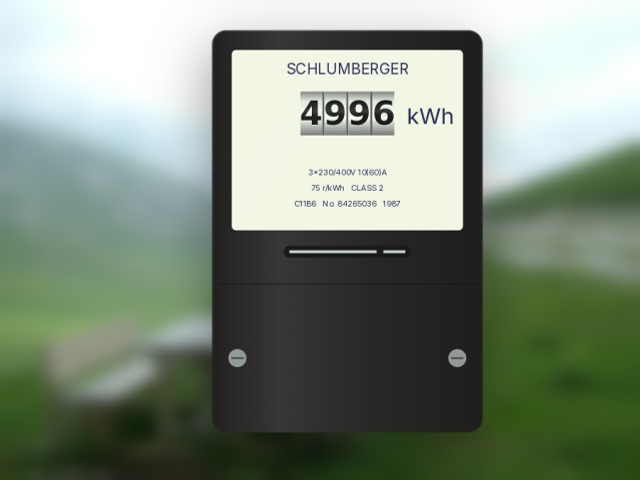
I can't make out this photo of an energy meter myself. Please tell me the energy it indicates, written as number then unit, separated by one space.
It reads 4996 kWh
